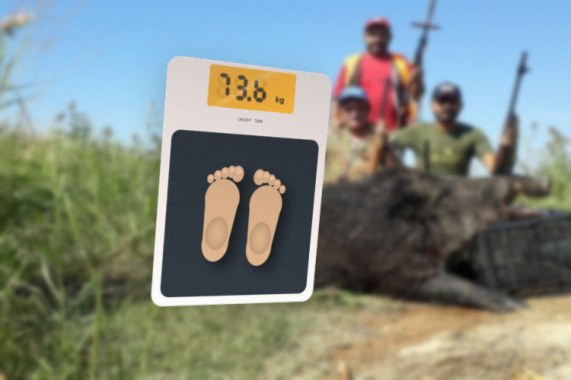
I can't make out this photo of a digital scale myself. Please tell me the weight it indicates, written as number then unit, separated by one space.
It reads 73.6 kg
